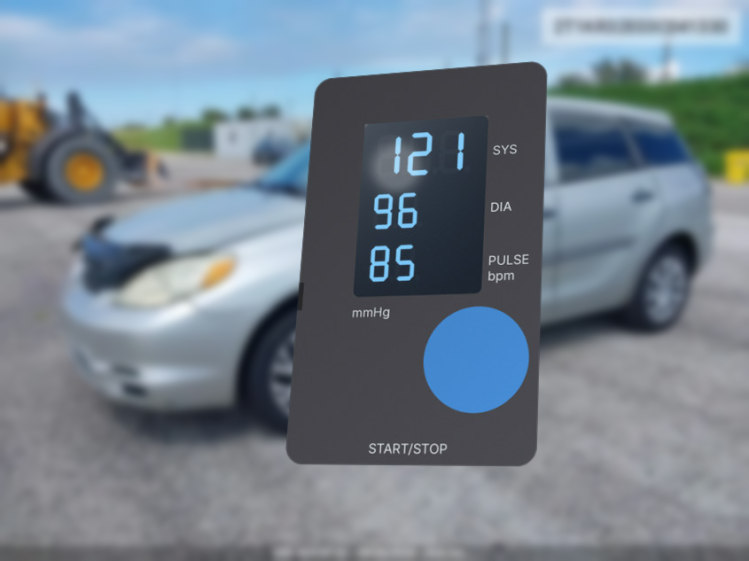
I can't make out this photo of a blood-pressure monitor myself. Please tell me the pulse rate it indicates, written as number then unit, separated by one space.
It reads 85 bpm
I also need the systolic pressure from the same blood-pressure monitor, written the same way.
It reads 121 mmHg
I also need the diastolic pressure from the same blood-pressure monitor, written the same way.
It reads 96 mmHg
